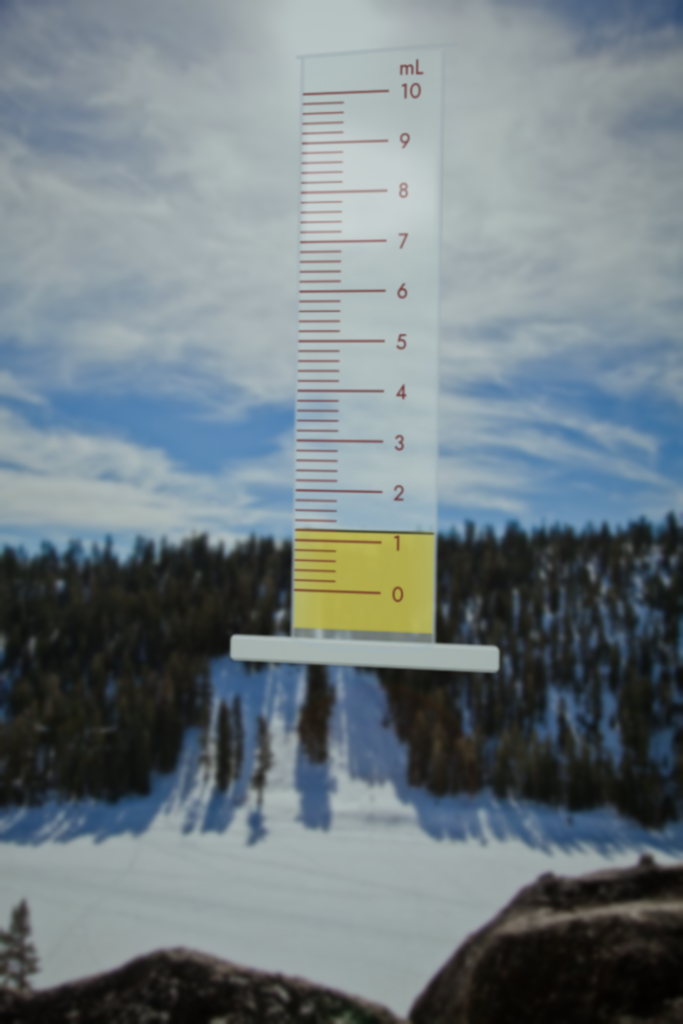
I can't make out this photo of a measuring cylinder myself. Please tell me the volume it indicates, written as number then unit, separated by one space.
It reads 1.2 mL
